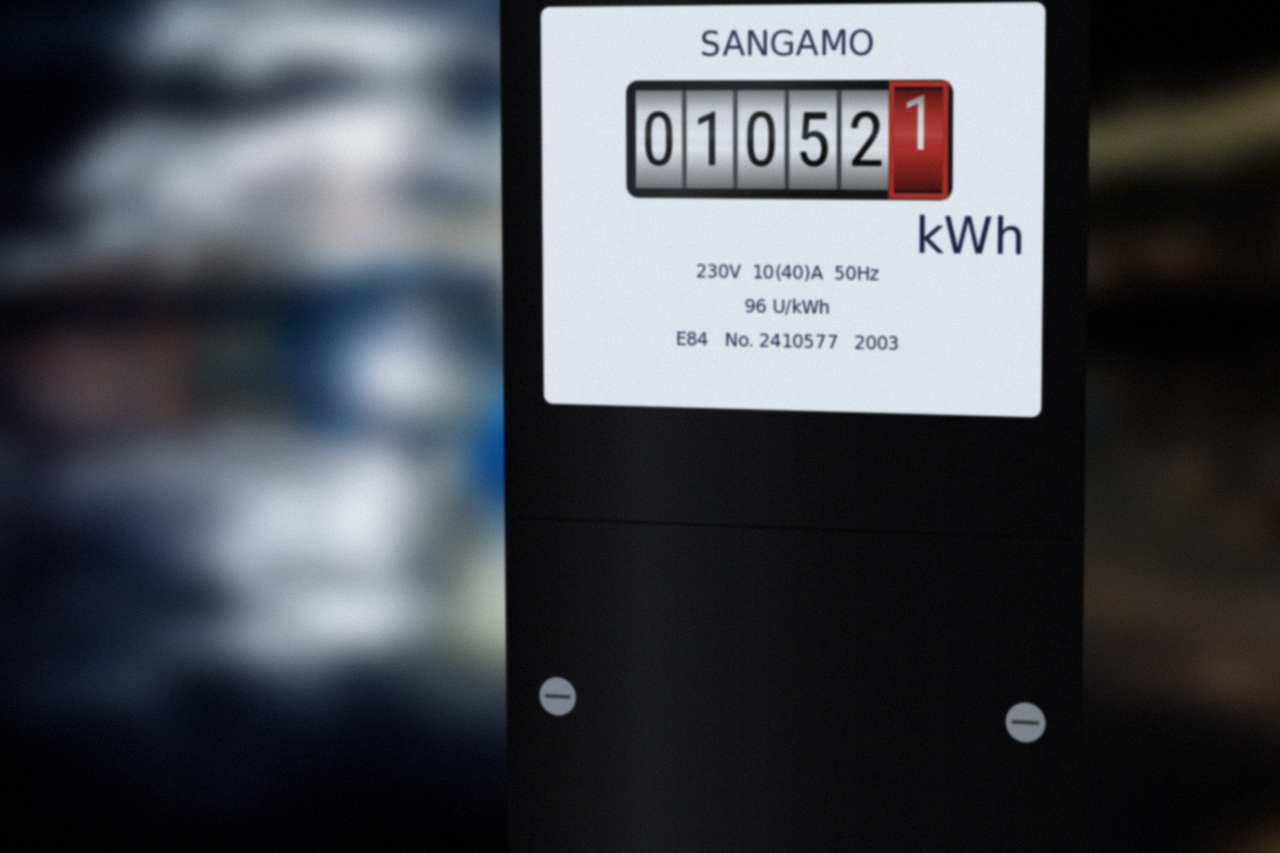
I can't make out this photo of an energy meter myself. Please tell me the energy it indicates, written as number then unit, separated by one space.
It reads 1052.1 kWh
